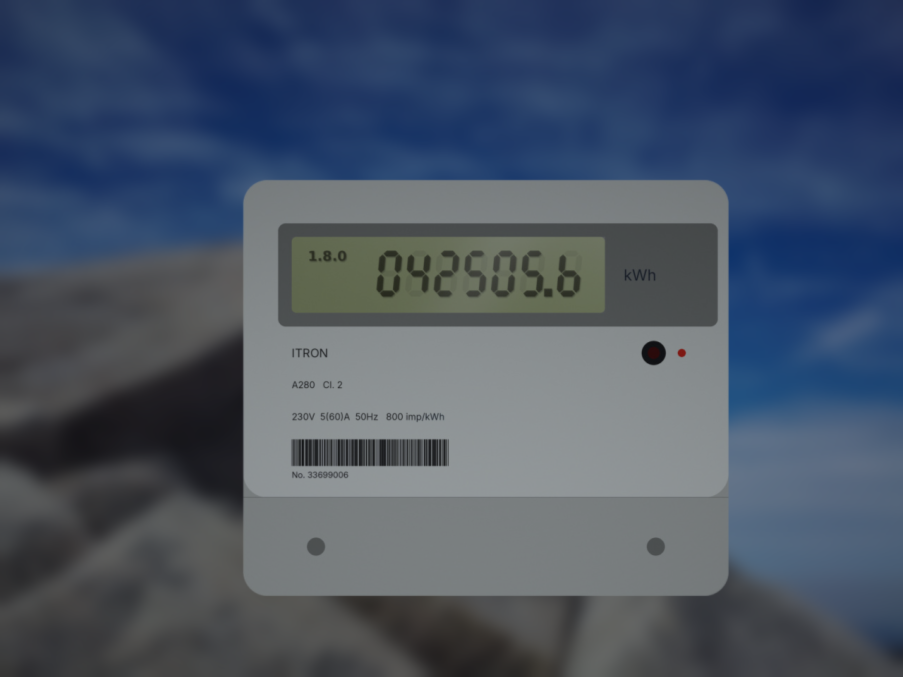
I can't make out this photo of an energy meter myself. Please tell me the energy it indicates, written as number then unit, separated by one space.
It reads 42505.6 kWh
